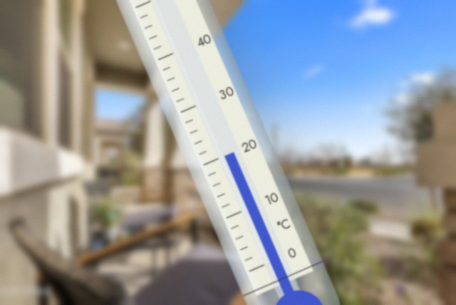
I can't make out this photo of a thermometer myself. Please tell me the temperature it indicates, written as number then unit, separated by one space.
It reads 20 °C
